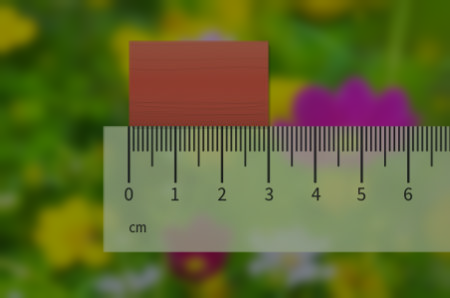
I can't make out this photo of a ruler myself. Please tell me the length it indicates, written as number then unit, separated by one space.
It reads 3 cm
